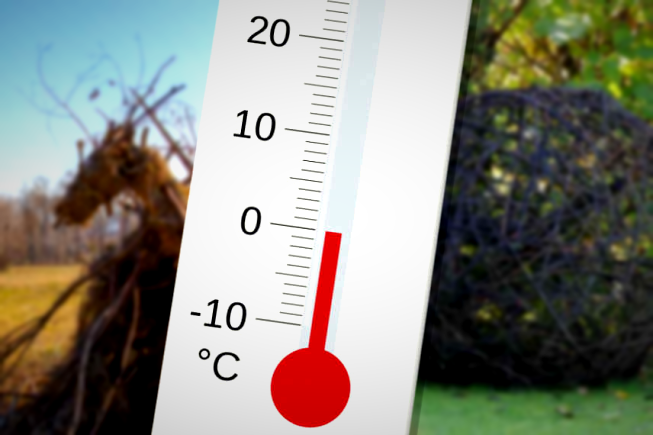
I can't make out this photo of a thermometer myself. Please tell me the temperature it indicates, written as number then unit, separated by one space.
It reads 0 °C
